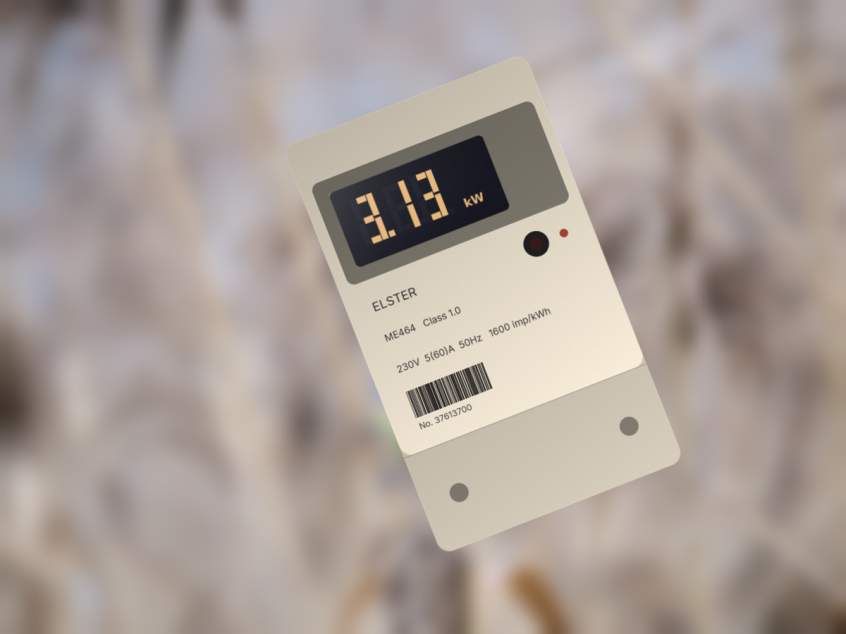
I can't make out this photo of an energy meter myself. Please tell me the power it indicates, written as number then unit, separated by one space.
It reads 3.13 kW
